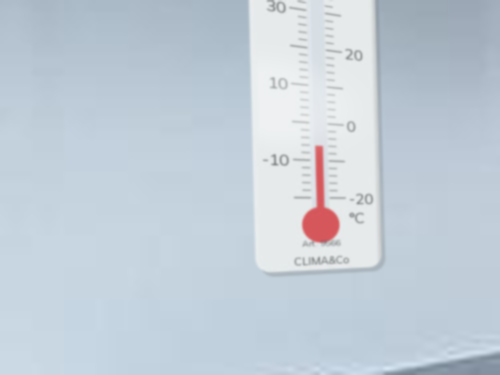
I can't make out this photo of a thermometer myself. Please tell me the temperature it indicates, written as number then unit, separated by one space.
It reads -6 °C
